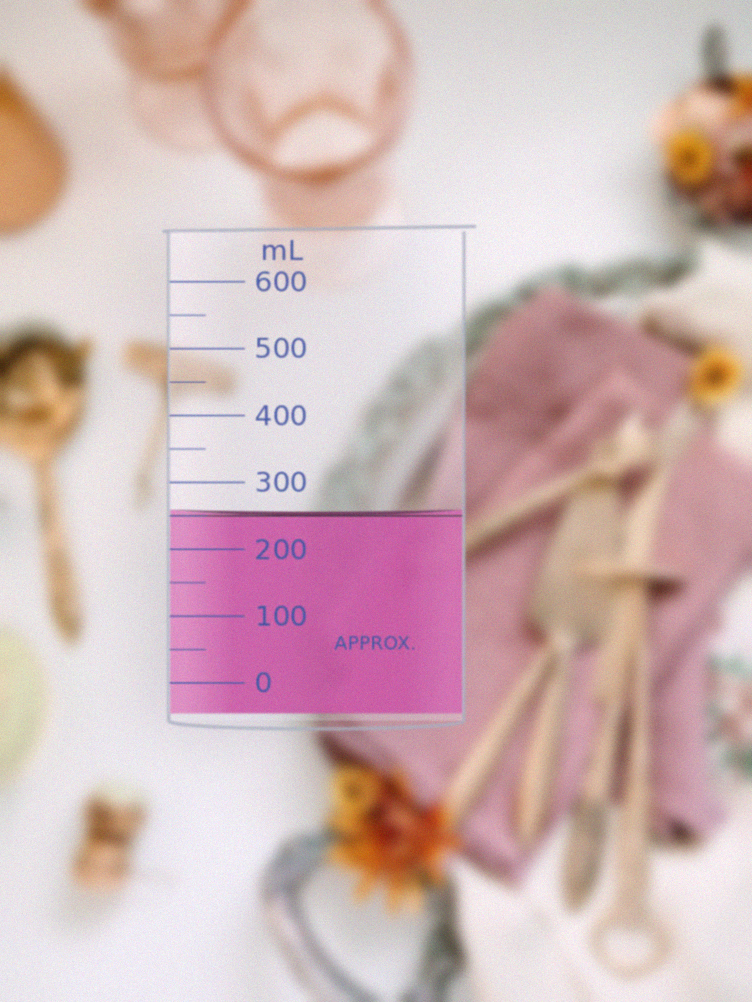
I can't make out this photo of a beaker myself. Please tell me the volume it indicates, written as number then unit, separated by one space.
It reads 250 mL
